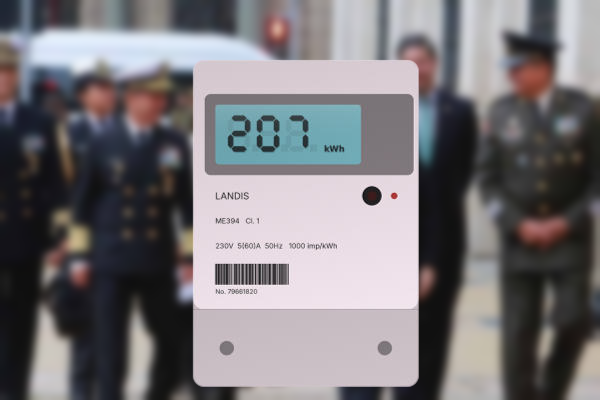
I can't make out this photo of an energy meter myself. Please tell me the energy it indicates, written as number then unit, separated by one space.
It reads 207 kWh
